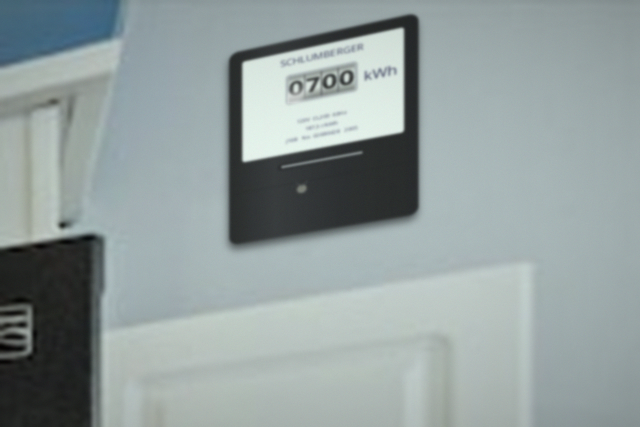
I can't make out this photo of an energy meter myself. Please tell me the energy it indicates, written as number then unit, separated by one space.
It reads 700 kWh
